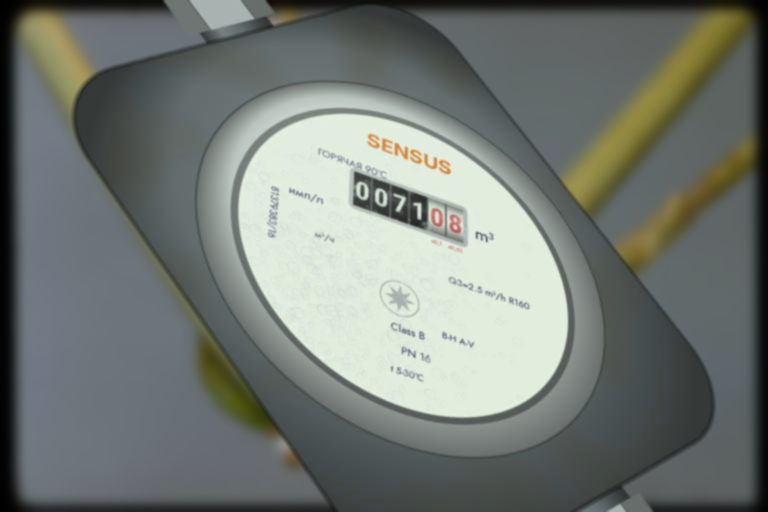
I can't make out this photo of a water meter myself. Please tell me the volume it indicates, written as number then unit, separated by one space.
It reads 71.08 m³
